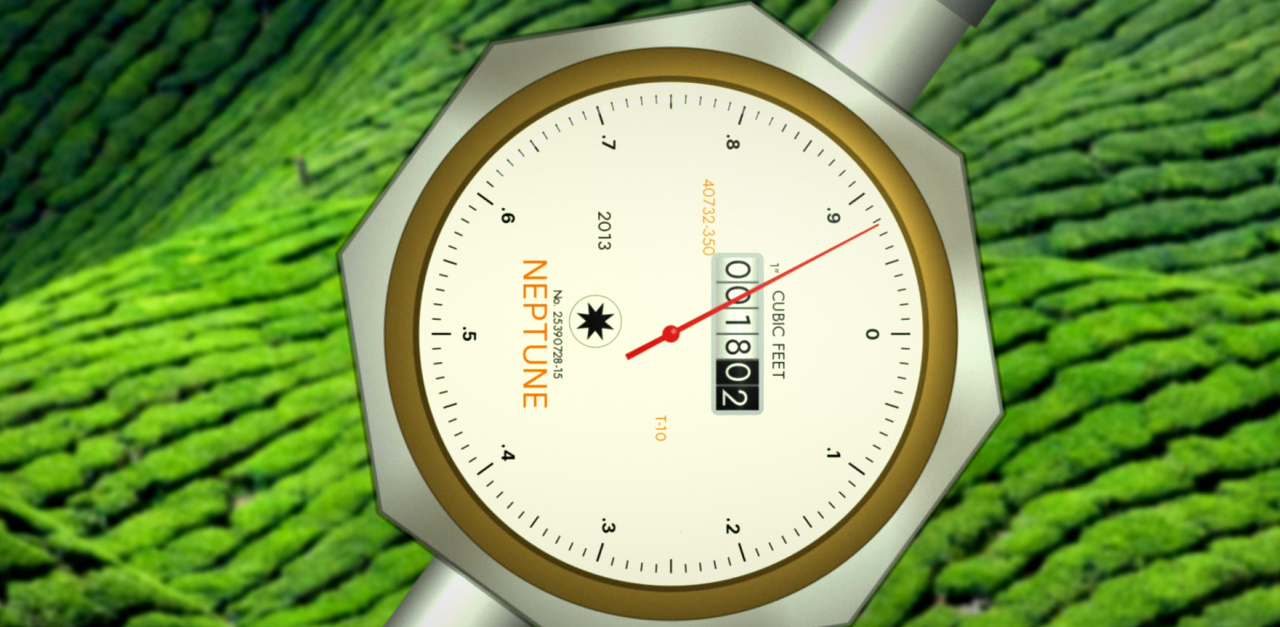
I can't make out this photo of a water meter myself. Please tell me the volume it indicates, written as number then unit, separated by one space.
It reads 1801.92 ft³
